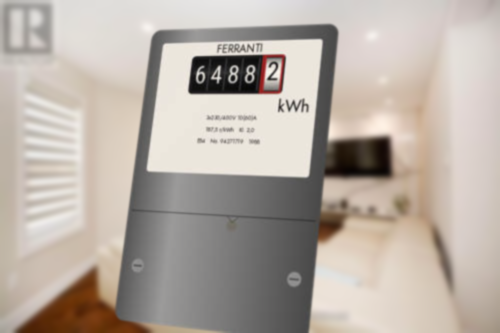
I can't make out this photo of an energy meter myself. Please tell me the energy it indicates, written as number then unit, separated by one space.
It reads 6488.2 kWh
